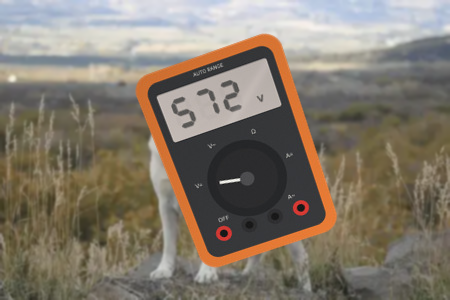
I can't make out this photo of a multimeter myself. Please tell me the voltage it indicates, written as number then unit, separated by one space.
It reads 572 V
